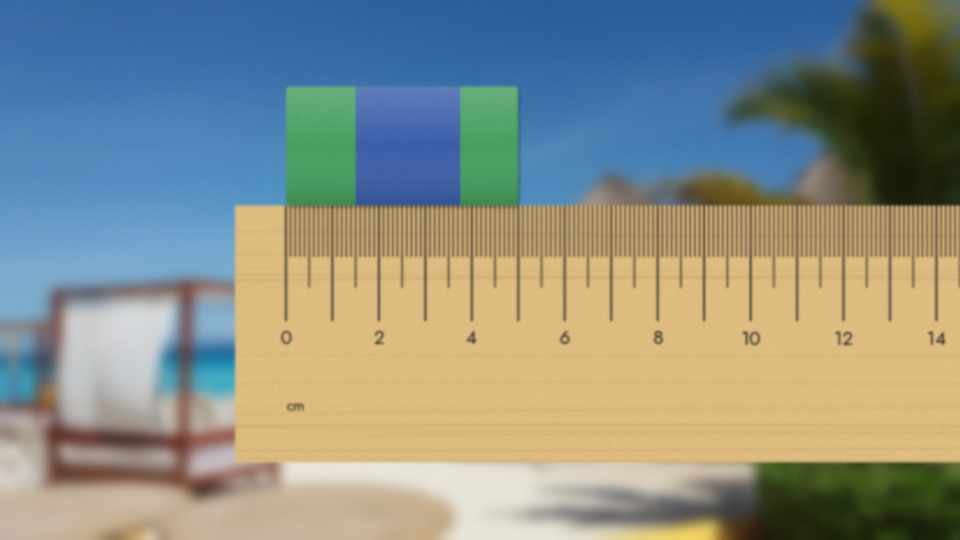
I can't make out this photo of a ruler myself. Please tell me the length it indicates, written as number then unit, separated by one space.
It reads 5 cm
